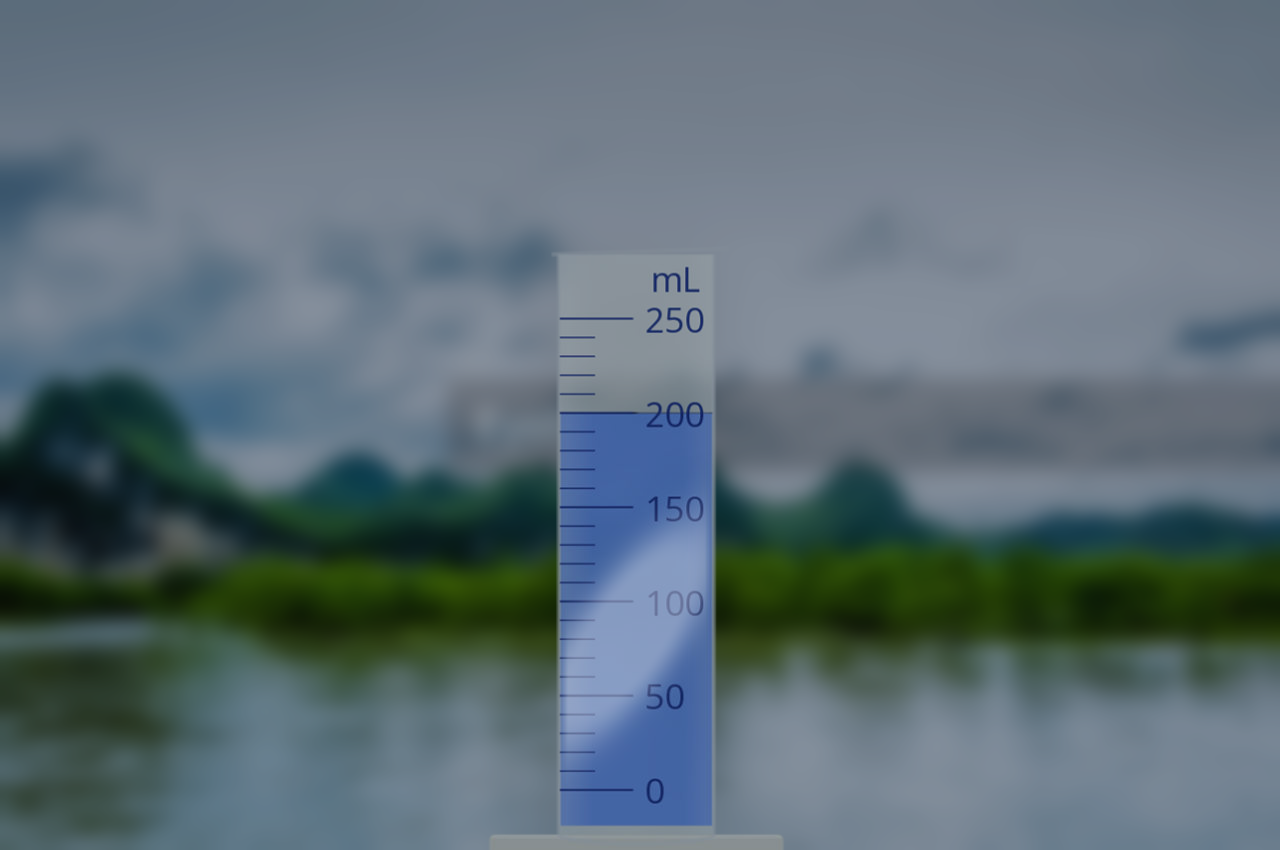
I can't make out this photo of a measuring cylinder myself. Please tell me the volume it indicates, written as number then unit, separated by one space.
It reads 200 mL
